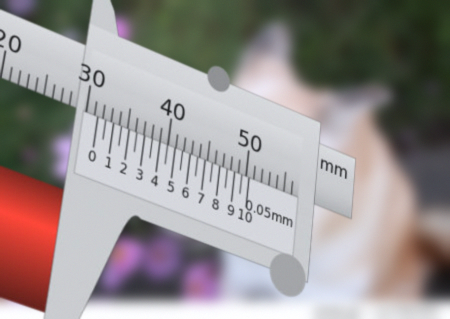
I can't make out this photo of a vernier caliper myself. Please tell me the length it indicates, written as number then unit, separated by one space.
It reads 31.4 mm
